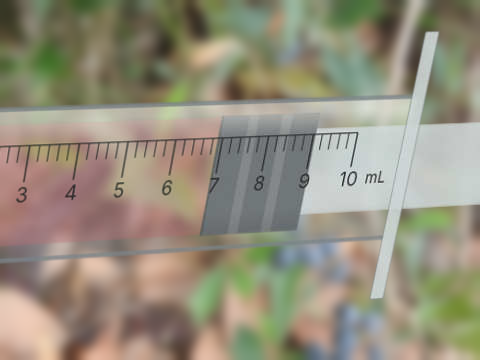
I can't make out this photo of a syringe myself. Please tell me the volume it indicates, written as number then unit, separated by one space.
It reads 6.9 mL
